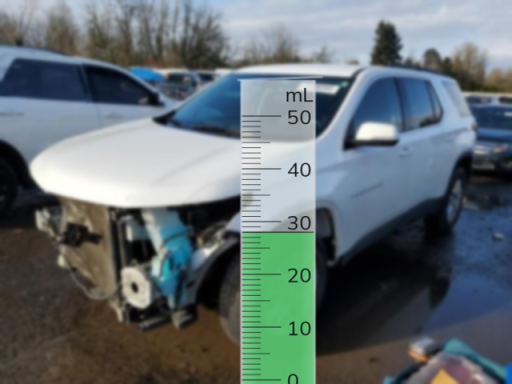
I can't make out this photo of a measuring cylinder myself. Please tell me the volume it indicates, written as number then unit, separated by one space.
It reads 28 mL
